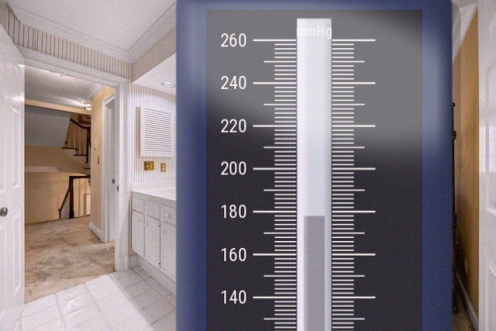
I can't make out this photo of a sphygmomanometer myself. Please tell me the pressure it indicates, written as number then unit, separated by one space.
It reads 178 mmHg
